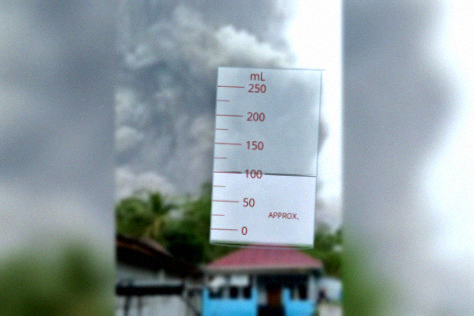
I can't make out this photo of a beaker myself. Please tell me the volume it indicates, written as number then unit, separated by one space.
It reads 100 mL
